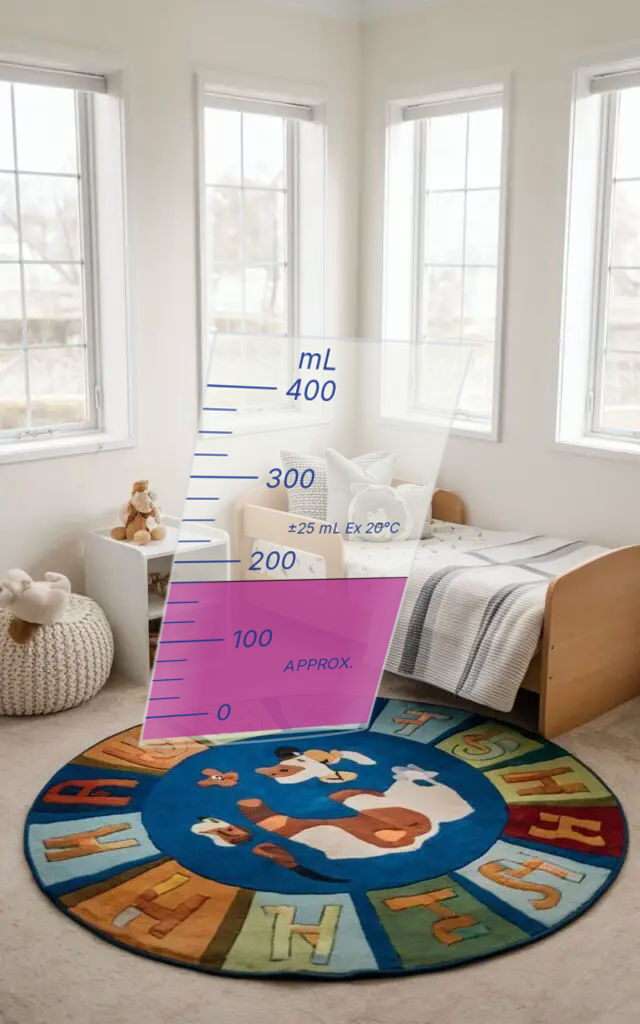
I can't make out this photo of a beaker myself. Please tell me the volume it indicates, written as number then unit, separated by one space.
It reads 175 mL
